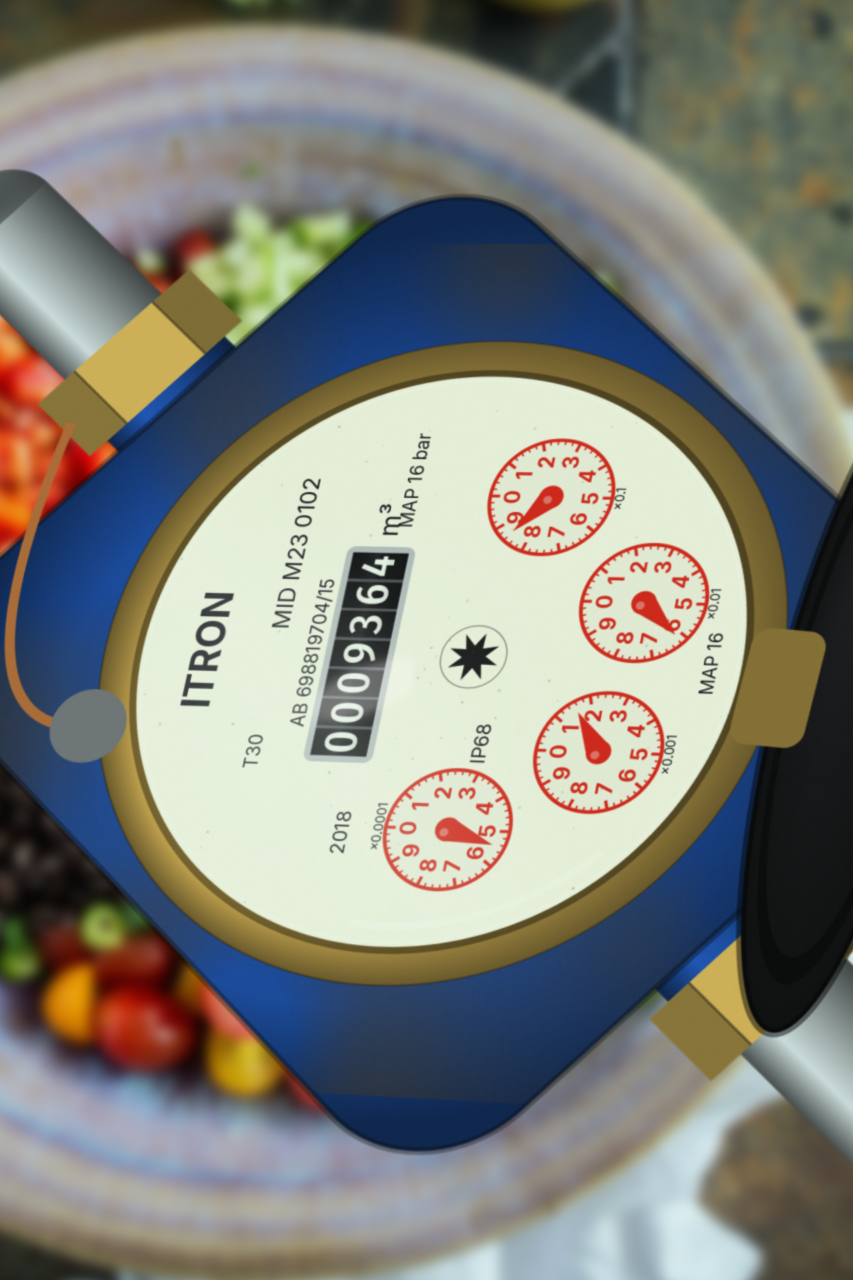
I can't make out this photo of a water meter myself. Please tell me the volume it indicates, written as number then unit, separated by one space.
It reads 9364.8615 m³
